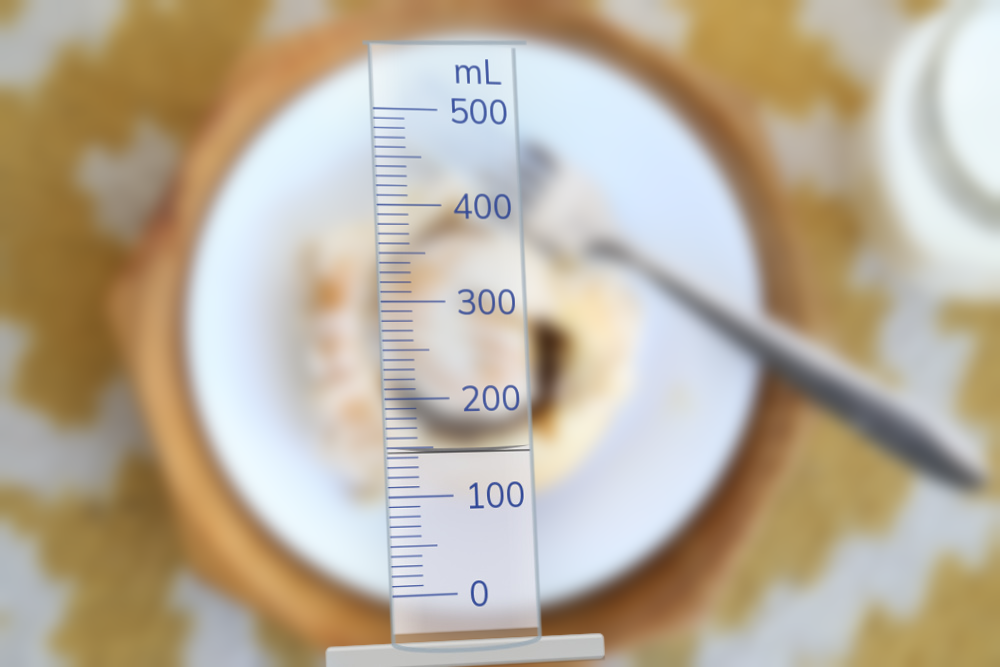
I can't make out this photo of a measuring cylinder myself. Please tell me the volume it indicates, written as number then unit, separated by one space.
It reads 145 mL
